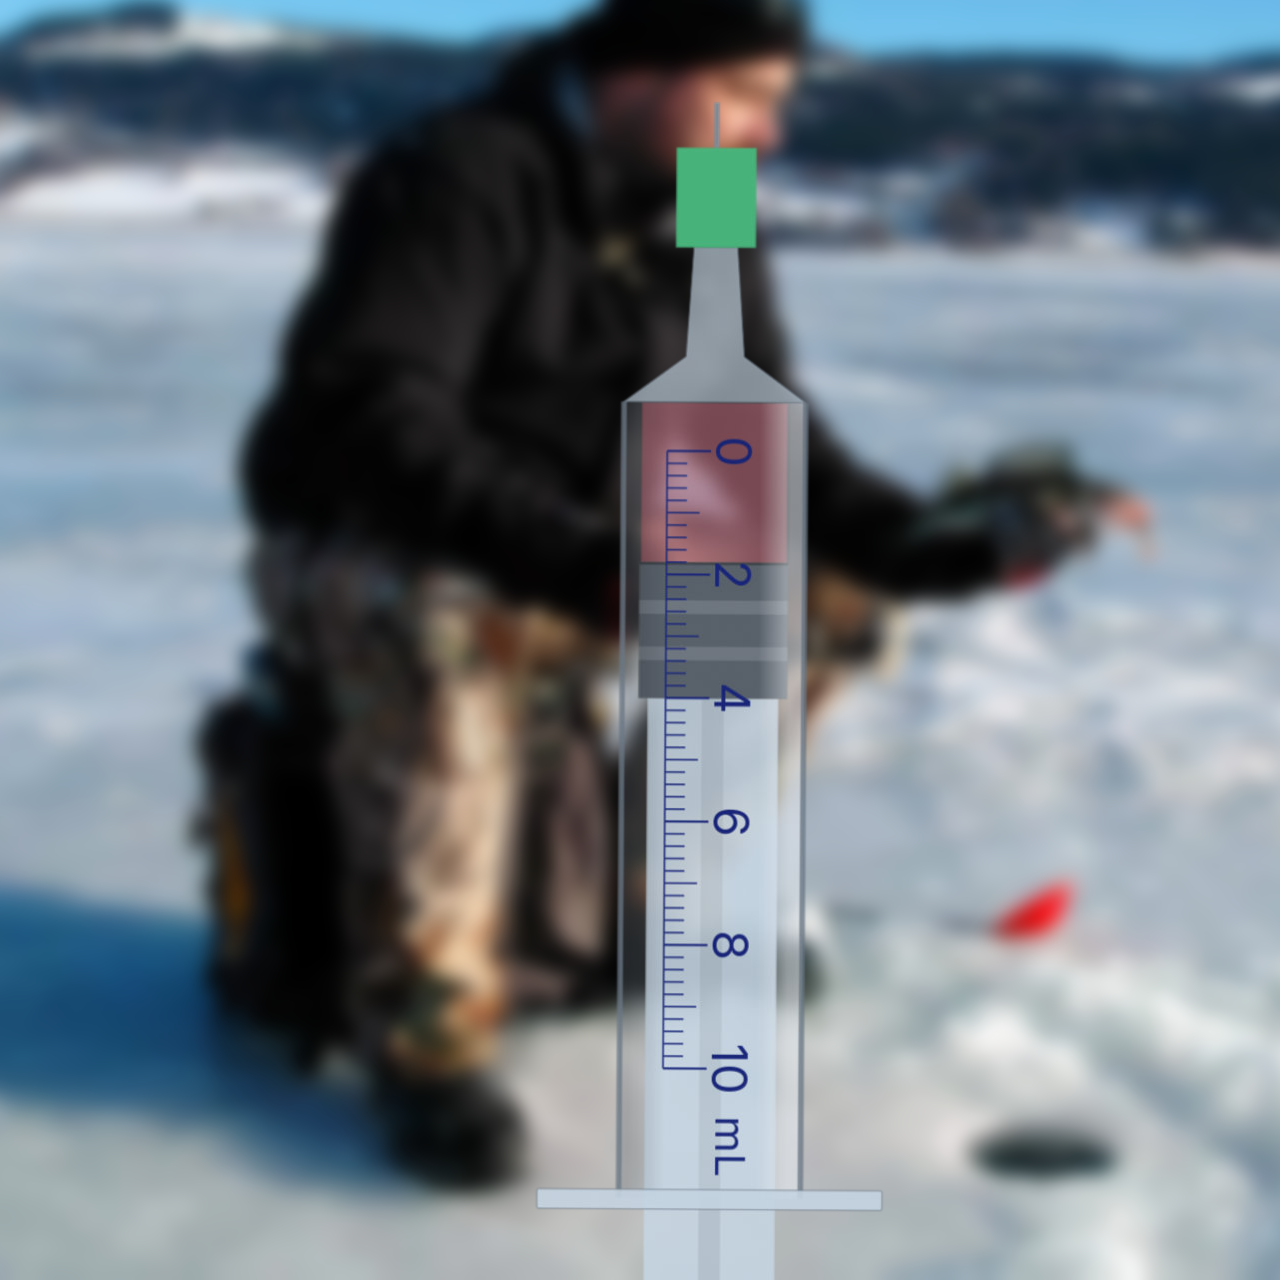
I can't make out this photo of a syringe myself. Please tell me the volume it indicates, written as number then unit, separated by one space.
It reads 1.8 mL
